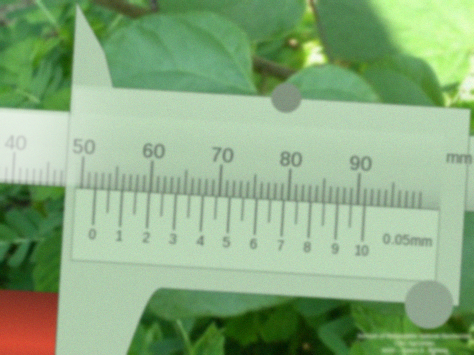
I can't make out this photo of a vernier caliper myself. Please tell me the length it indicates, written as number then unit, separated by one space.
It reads 52.0 mm
